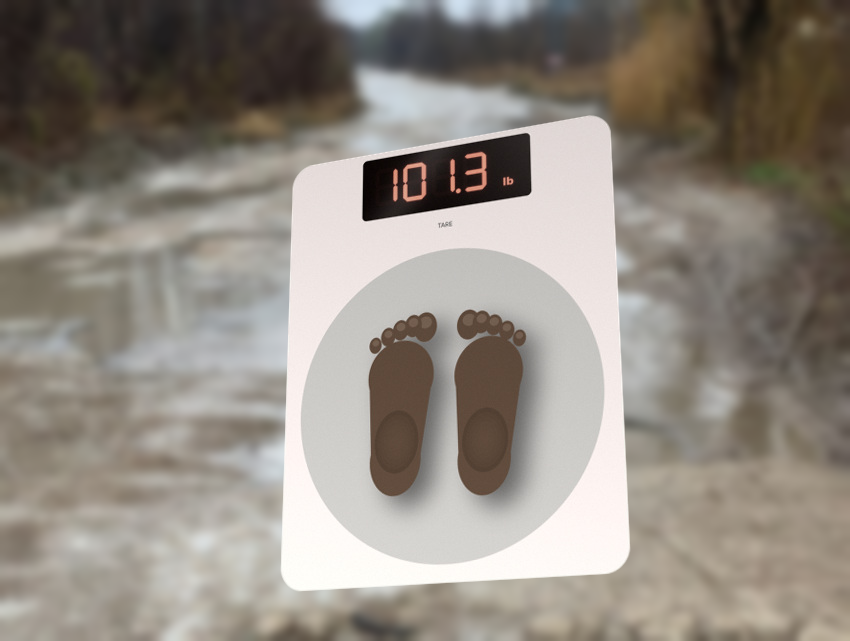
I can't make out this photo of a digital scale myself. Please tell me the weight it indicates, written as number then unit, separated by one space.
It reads 101.3 lb
